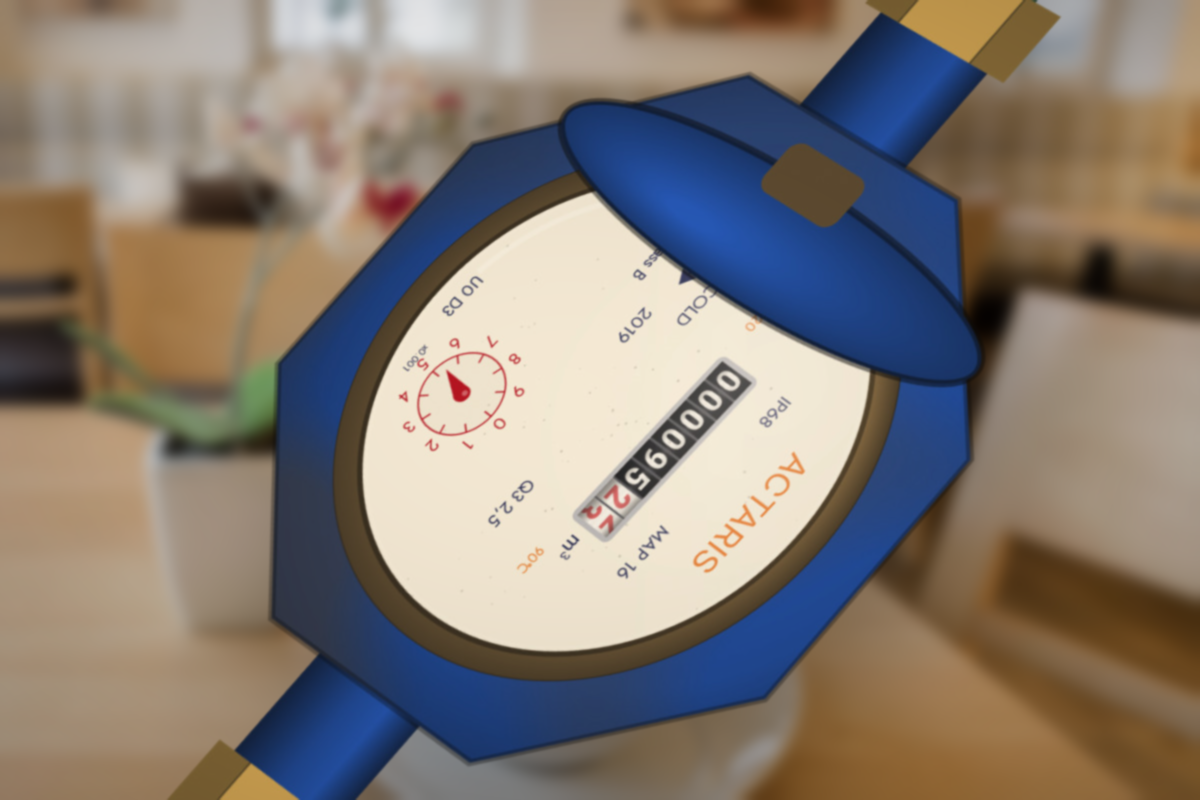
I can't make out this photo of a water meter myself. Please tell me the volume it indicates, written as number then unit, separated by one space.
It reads 95.225 m³
